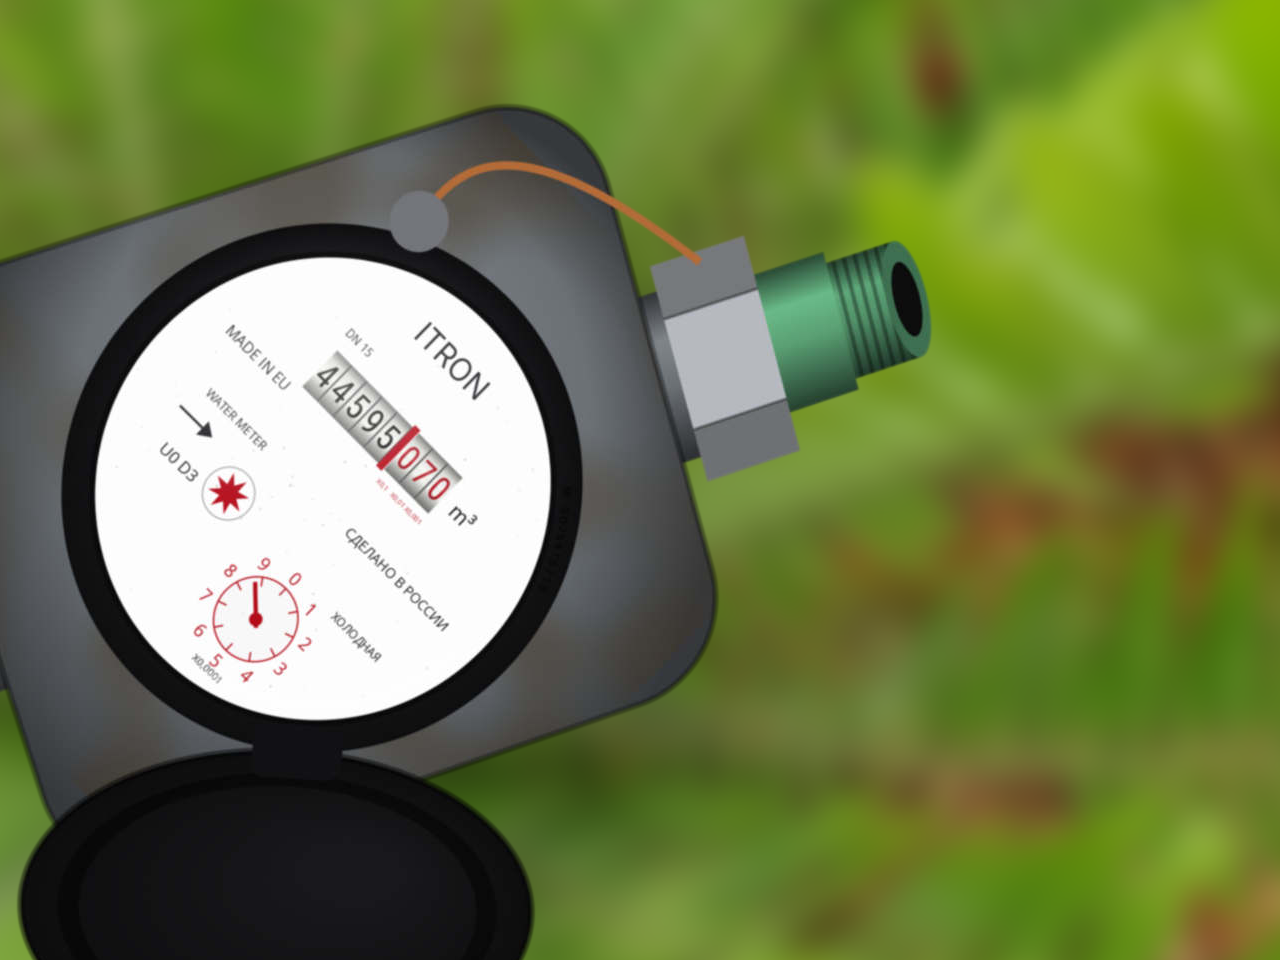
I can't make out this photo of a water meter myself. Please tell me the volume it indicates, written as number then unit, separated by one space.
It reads 44595.0708 m³
